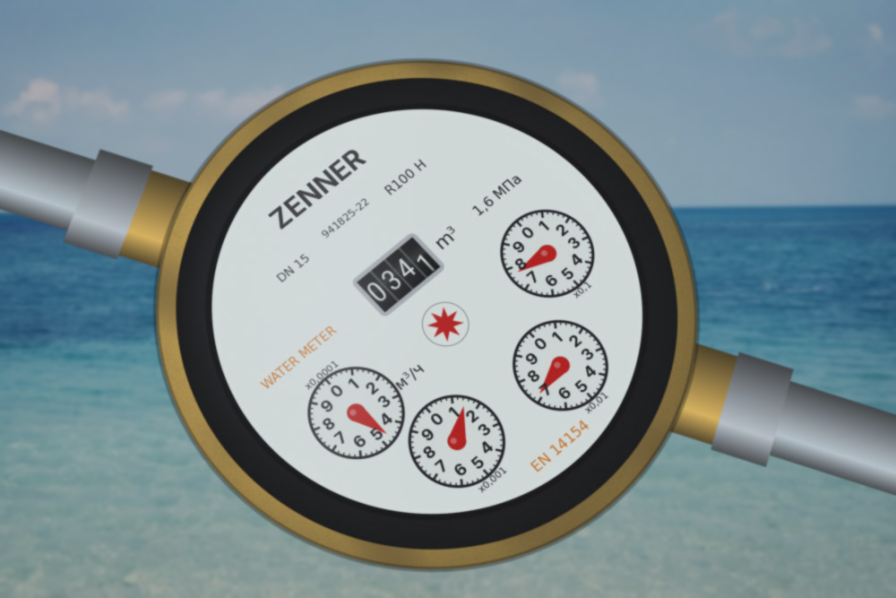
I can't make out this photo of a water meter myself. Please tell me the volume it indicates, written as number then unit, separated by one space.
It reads 340.7714 m³
